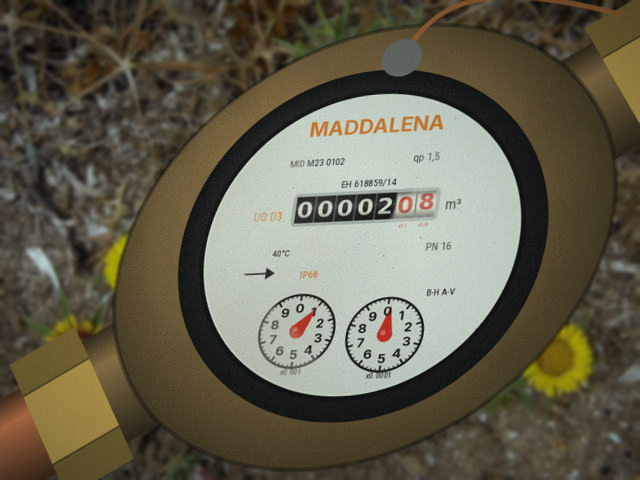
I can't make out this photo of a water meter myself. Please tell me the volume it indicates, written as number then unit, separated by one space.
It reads 2.0810 m³
